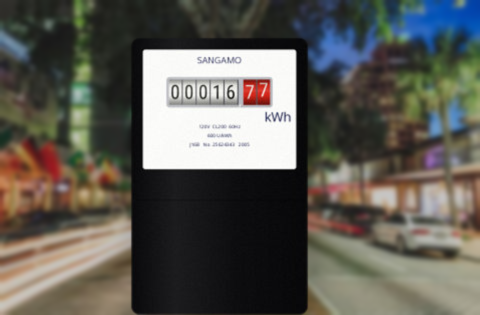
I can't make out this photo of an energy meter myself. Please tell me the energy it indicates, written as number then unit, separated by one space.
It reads 16.77 kWh
